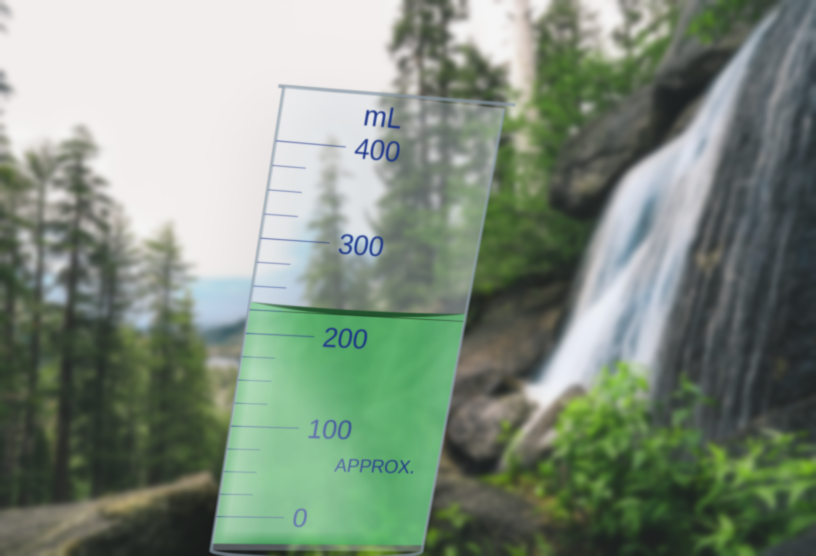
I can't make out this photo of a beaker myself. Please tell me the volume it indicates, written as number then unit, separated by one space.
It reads 225 mL
